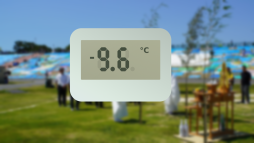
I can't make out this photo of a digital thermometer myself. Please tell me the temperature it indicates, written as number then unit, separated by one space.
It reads -9.6 °C
